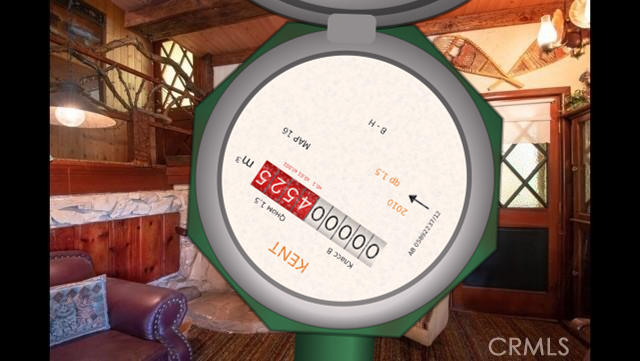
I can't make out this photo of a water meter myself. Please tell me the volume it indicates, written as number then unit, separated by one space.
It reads 0.4525 m³
